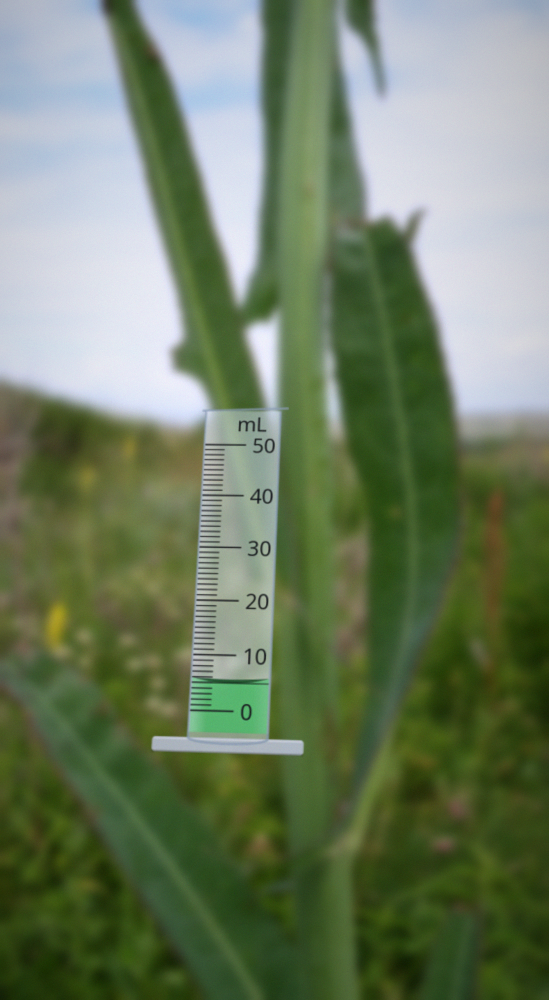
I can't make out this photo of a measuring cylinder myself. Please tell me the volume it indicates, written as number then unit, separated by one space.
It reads 5 mL
